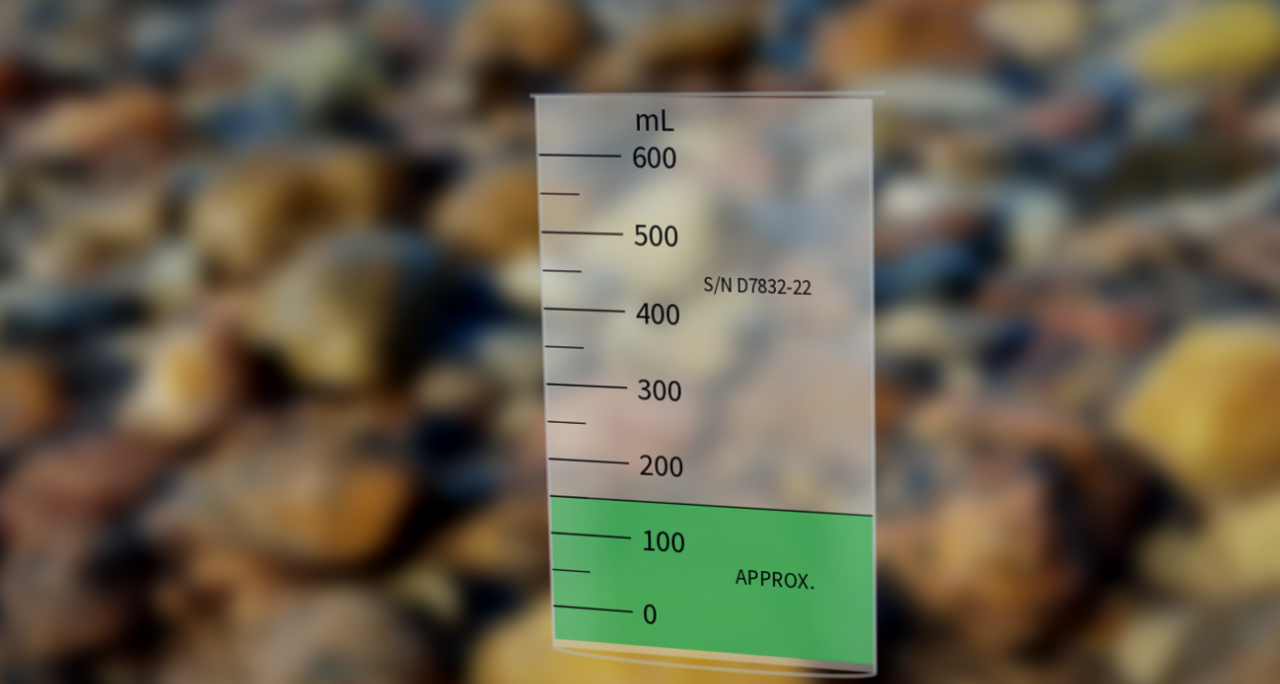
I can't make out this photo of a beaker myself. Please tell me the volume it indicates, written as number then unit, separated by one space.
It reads 150 mL
